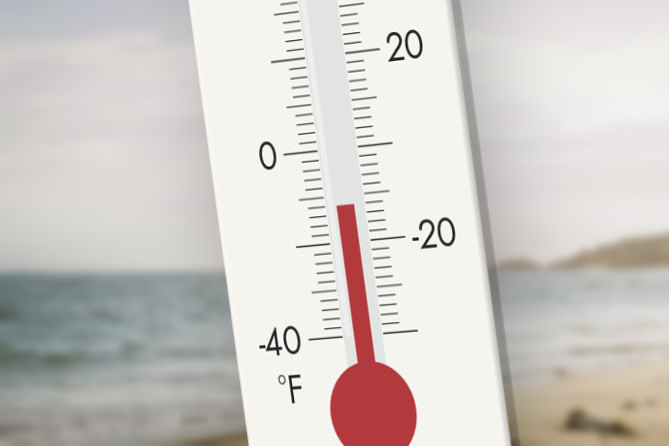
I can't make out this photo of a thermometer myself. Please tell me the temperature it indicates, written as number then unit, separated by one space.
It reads -12 °F
